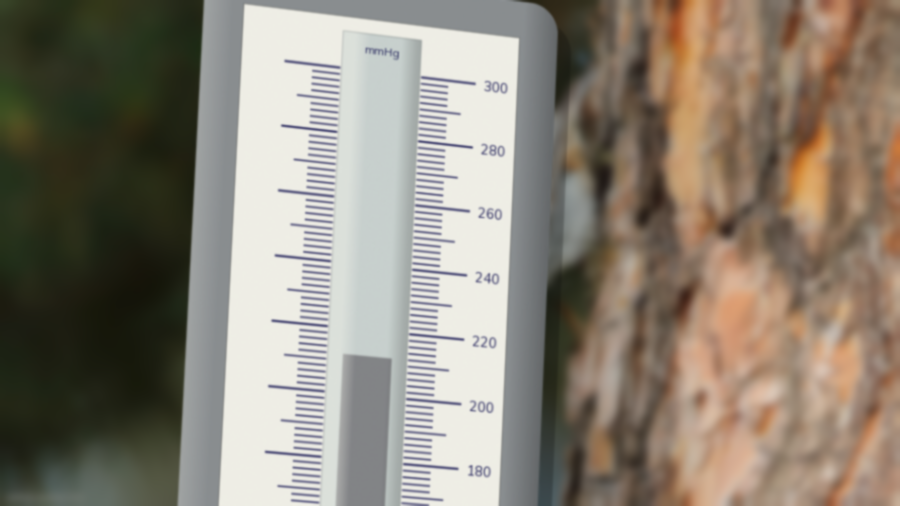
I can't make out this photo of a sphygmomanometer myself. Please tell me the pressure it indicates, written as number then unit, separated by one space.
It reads 212 mmHg
